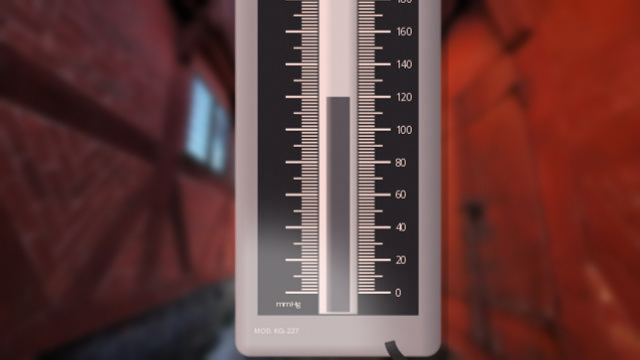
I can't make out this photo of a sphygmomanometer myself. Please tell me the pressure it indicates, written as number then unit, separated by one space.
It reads 120 mmHg
